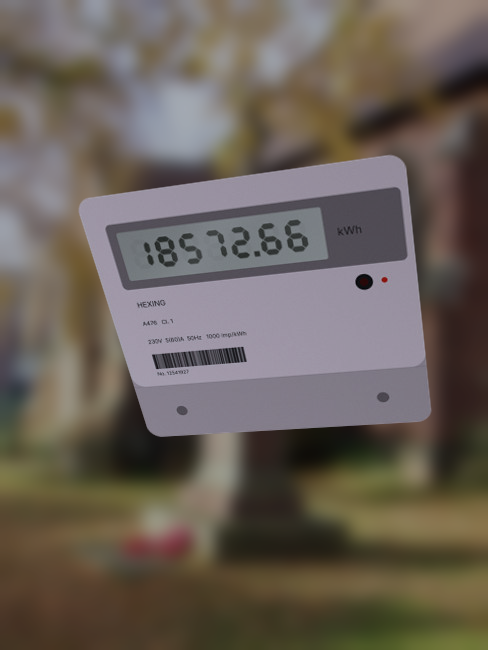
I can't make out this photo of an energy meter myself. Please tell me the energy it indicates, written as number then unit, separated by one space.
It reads 18572.66 kWh
